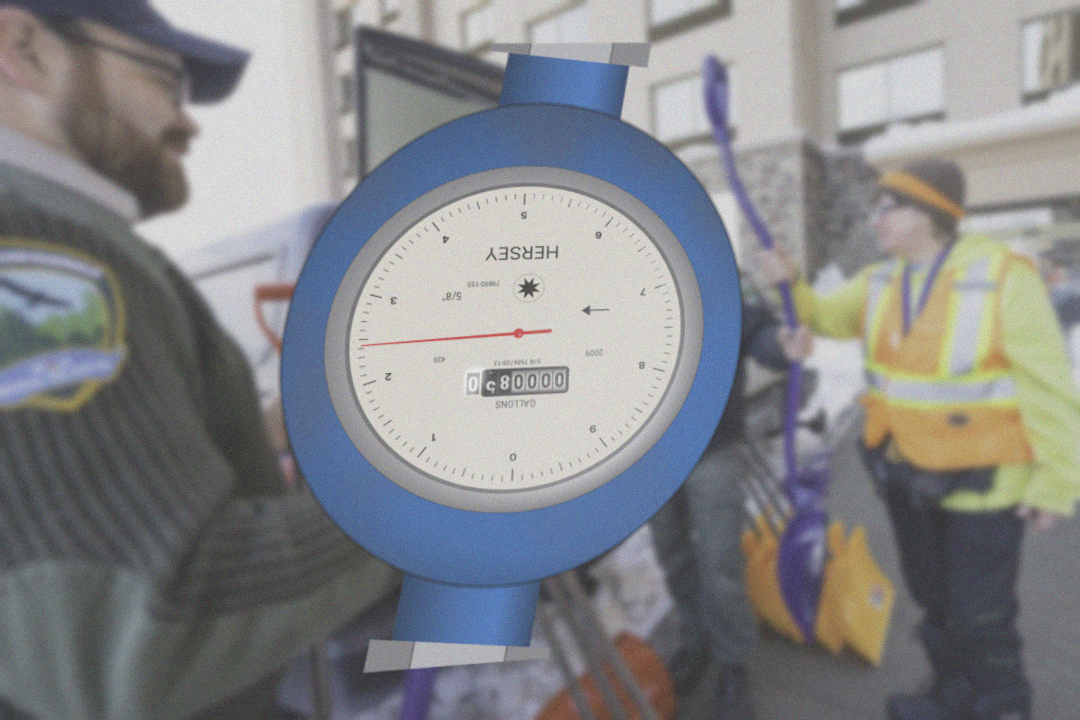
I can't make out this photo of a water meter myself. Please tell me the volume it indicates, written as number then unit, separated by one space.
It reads 852.4 gal
